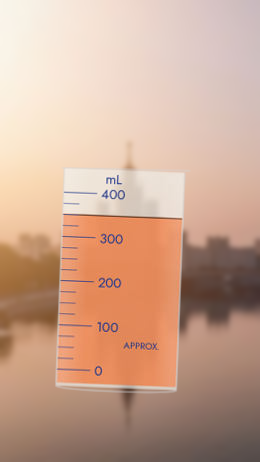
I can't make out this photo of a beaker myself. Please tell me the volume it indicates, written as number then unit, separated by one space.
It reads 350 mL
